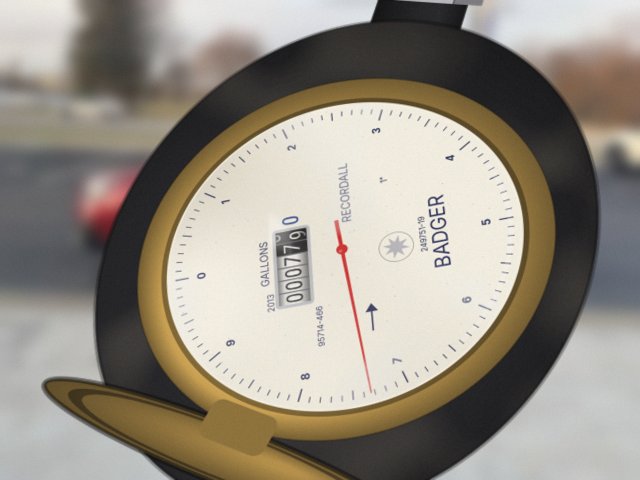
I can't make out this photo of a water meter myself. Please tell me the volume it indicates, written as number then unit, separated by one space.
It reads 7787.3 gal
